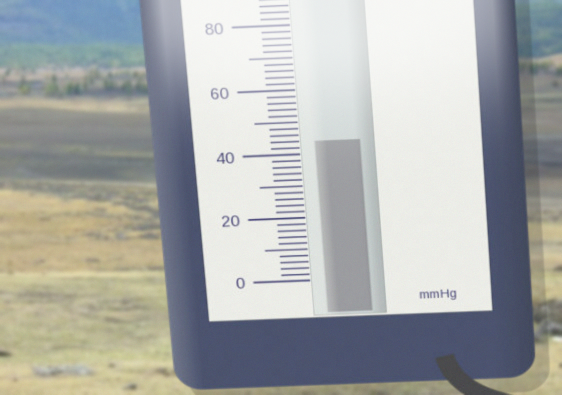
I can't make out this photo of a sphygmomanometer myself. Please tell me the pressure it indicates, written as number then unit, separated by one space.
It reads 44 mmHg
